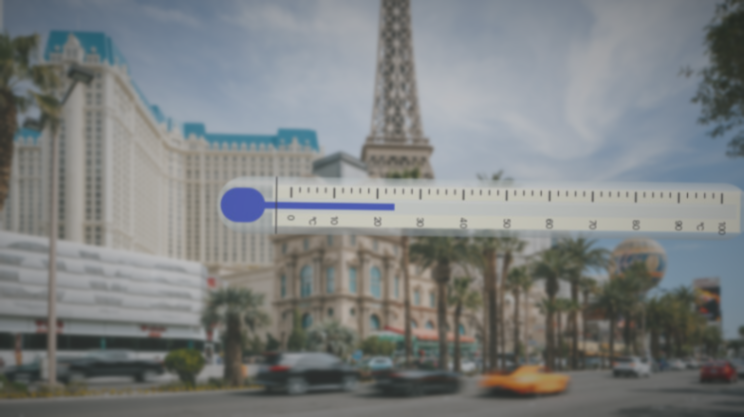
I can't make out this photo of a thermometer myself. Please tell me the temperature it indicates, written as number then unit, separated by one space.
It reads 24 °C
